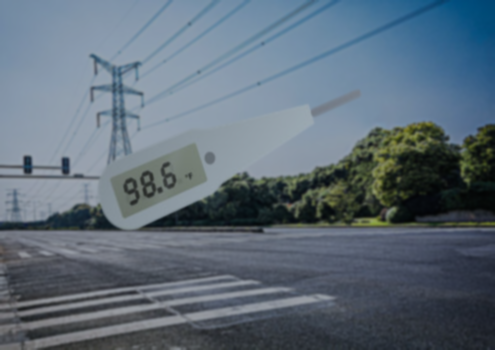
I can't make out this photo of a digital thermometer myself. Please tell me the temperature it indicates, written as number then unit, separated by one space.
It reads 98.6 °F
